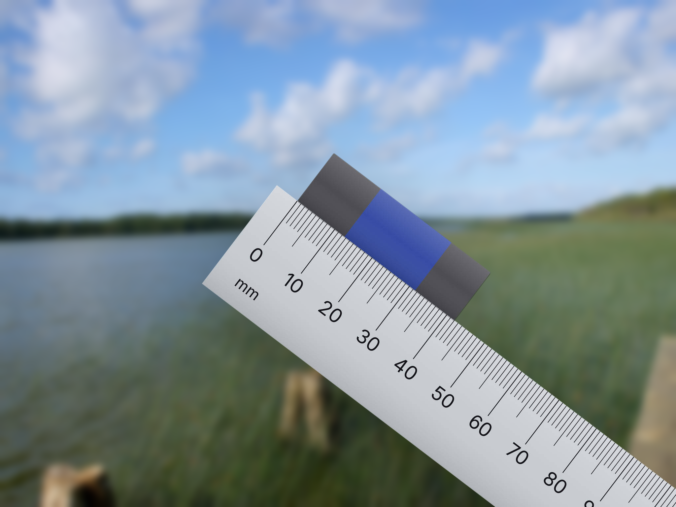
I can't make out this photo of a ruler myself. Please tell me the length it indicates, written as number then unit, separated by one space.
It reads 42 mm
